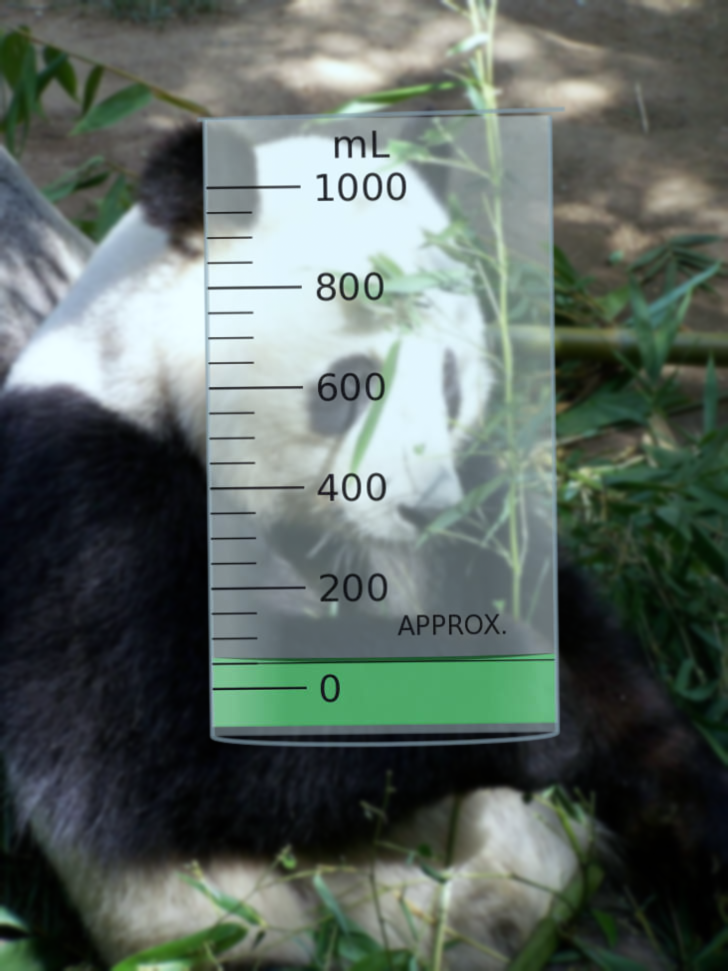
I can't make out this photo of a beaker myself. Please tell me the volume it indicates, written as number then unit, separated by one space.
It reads 50 mL
